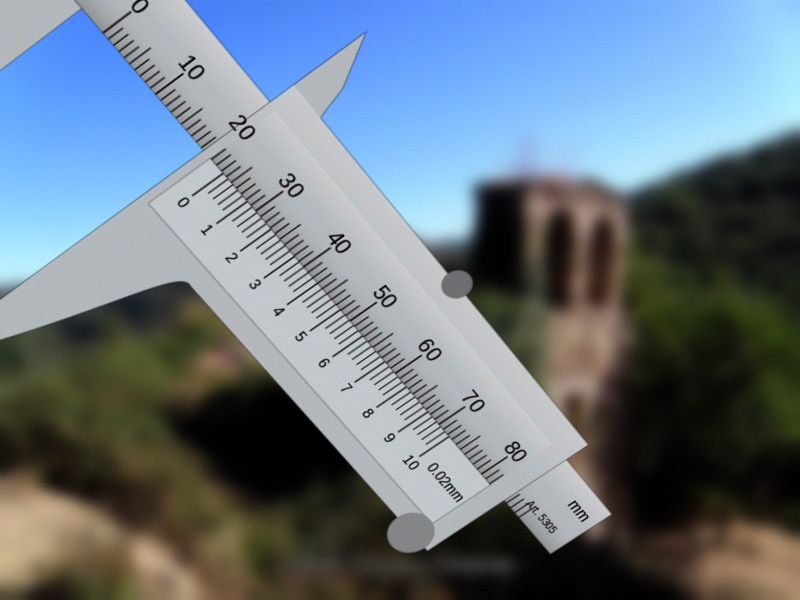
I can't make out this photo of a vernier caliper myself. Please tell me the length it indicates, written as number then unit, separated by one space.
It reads 23.4 mm
